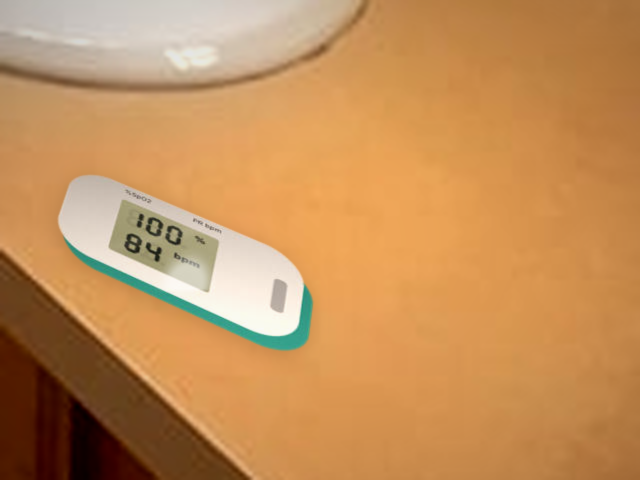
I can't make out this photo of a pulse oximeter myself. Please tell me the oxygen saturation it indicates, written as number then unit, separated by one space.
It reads 100 %
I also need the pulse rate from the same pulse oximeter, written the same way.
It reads 84 bpm
